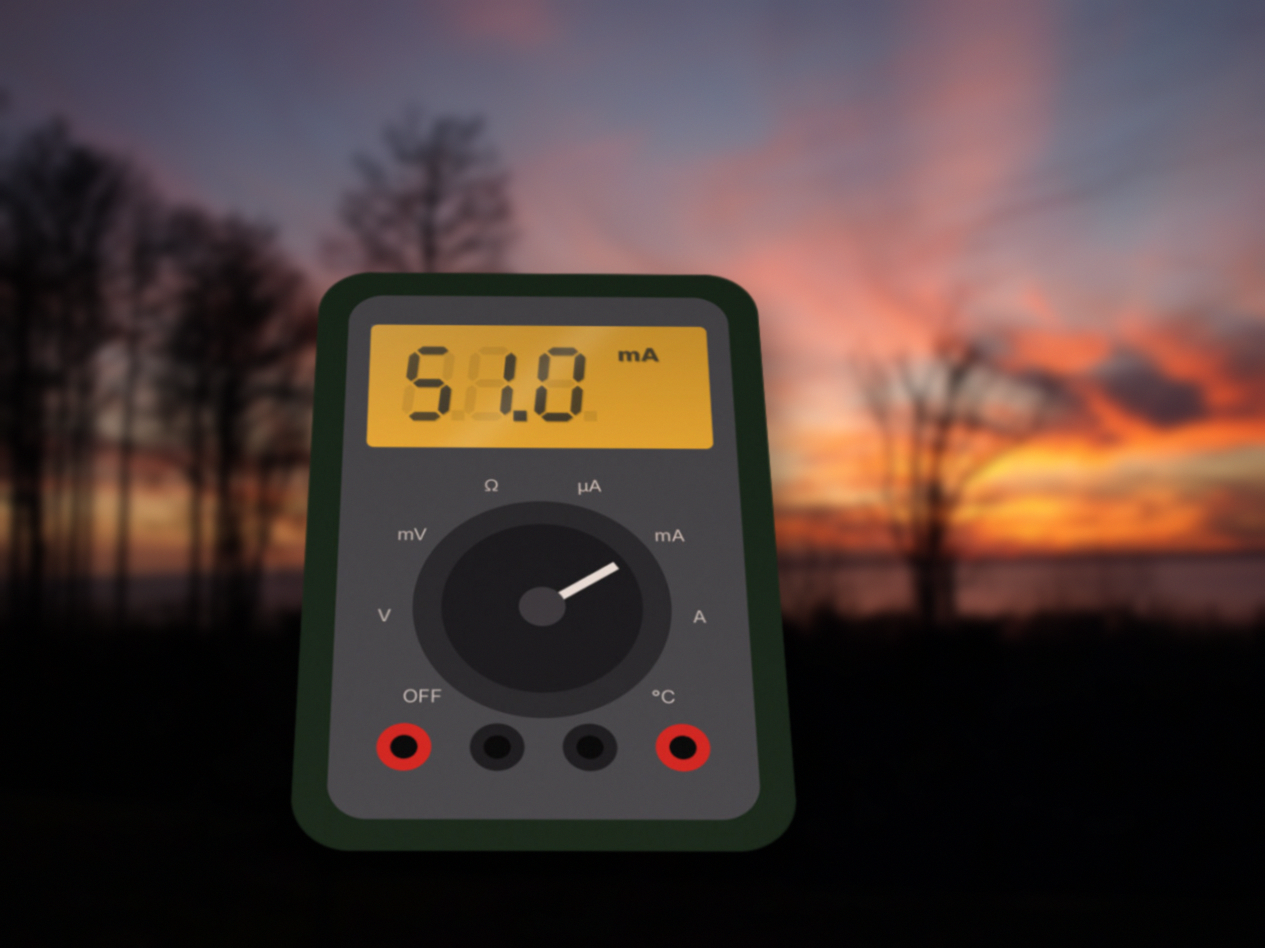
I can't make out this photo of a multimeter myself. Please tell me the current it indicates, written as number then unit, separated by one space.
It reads 51.0 mA
